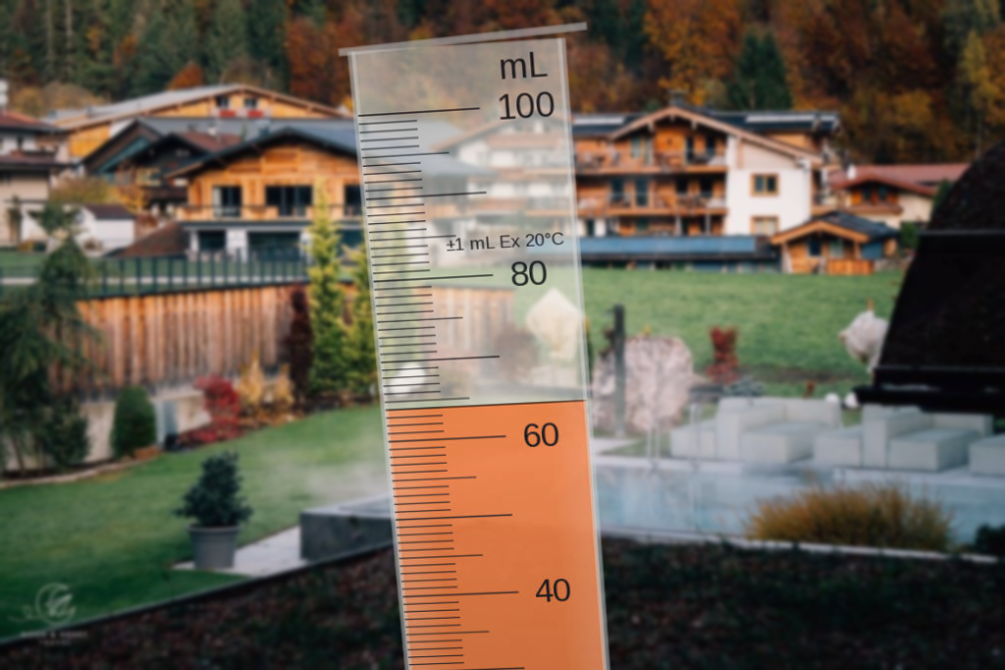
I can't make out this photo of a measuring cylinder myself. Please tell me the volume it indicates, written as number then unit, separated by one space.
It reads 64 mL
